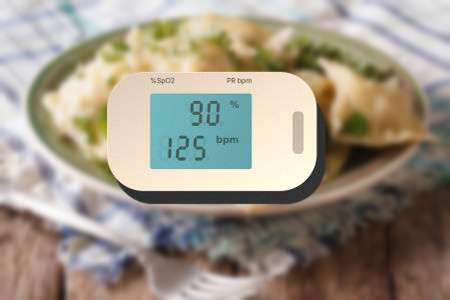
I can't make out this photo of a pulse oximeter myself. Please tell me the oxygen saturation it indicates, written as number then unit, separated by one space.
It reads 90 %
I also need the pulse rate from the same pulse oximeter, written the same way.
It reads 125 bpm
